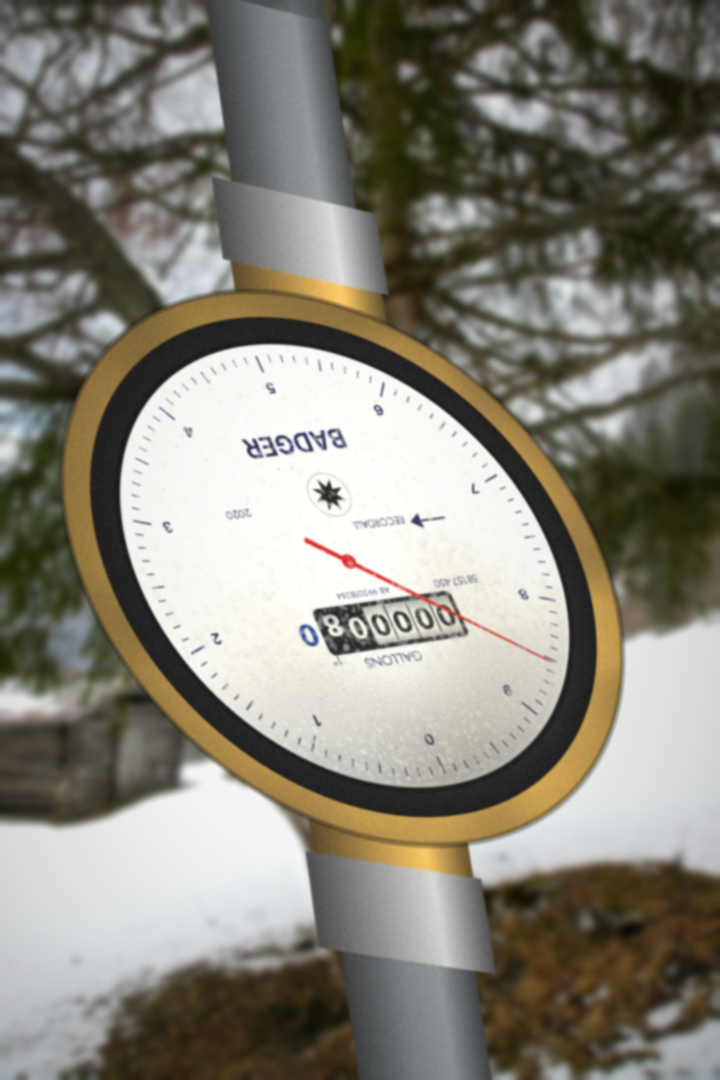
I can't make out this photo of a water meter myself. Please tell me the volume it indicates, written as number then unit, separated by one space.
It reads 78.5 gal
